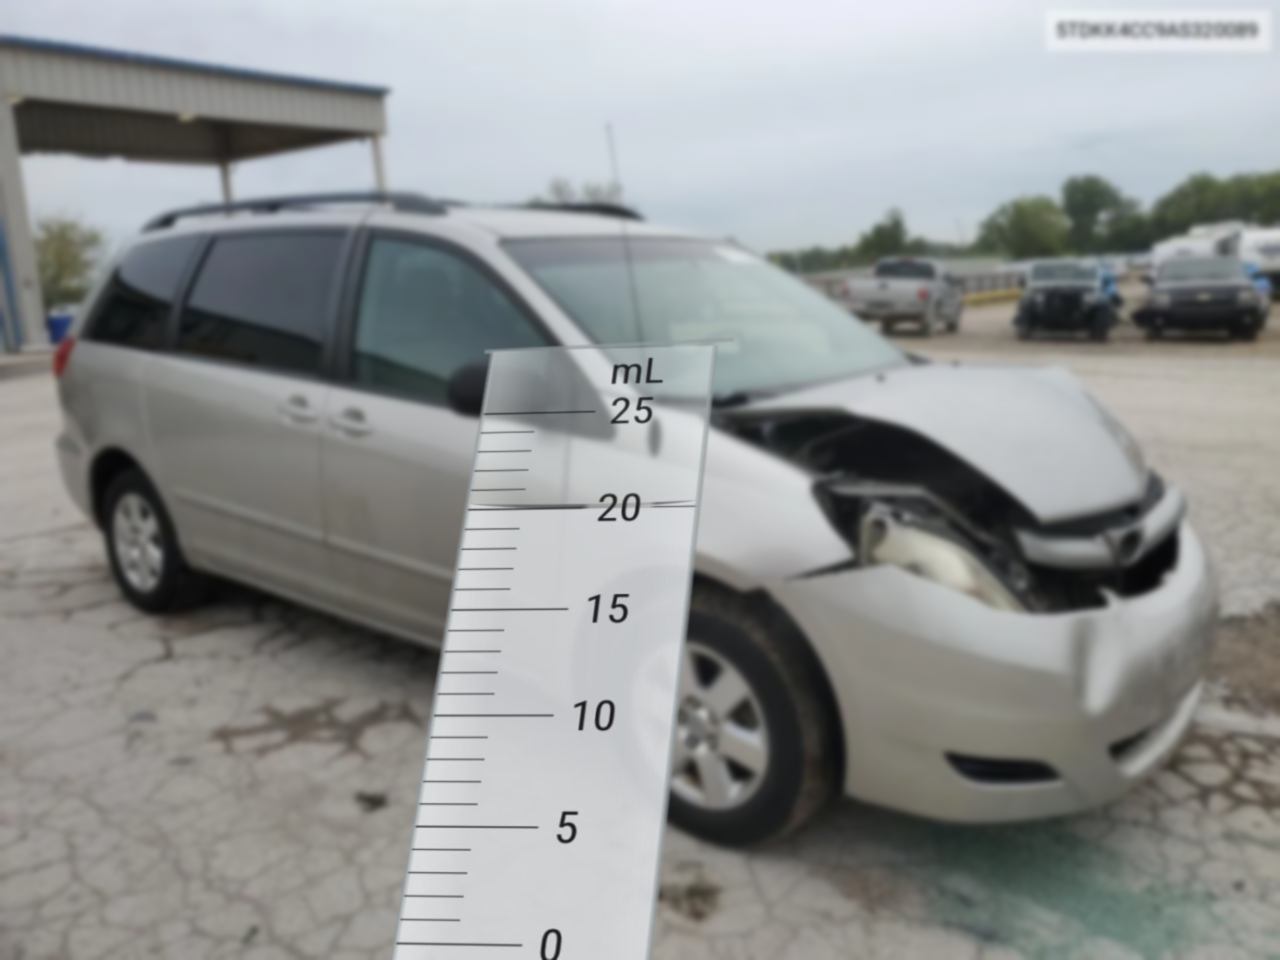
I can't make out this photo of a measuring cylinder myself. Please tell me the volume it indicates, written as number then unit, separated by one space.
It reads 20 mL
